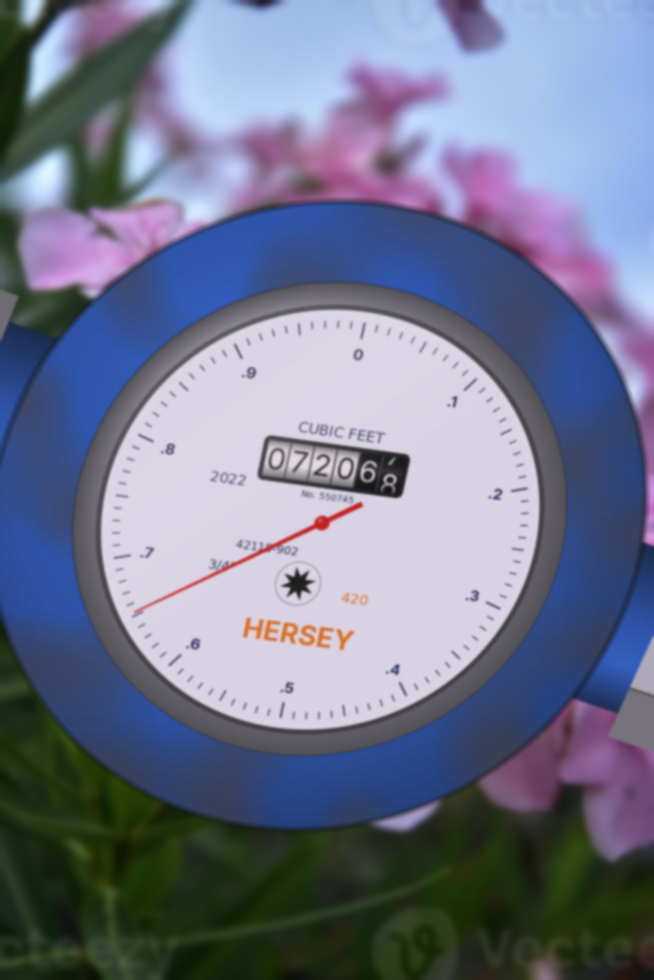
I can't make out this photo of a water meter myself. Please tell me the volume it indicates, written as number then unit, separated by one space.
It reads 72067.65 ft³
